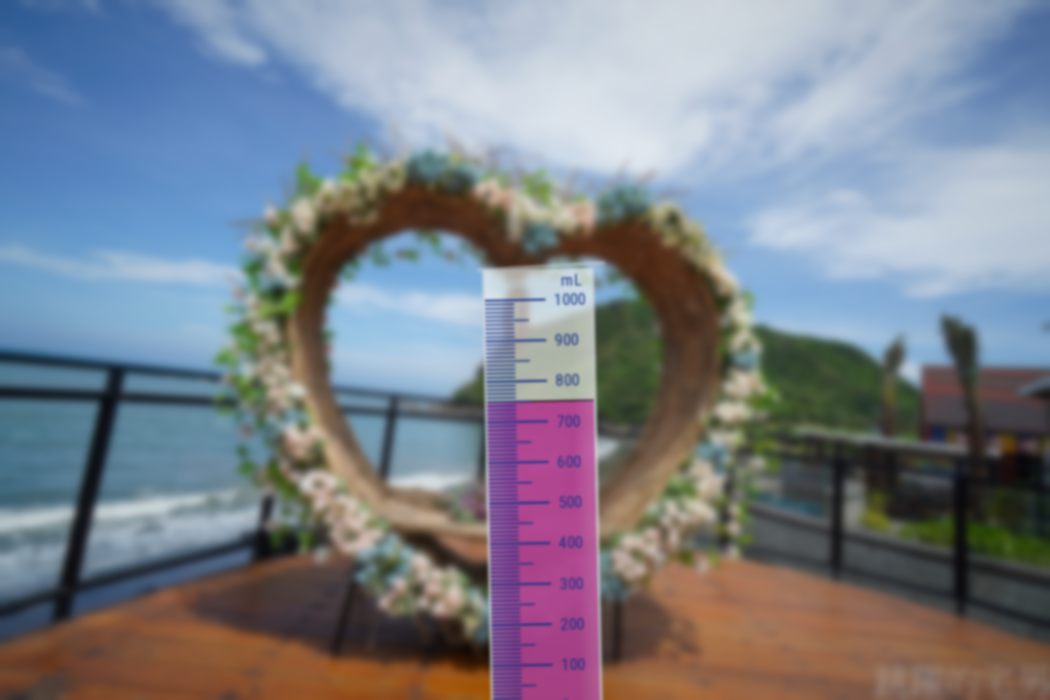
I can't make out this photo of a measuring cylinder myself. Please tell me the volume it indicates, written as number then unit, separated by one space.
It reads 750 mL
